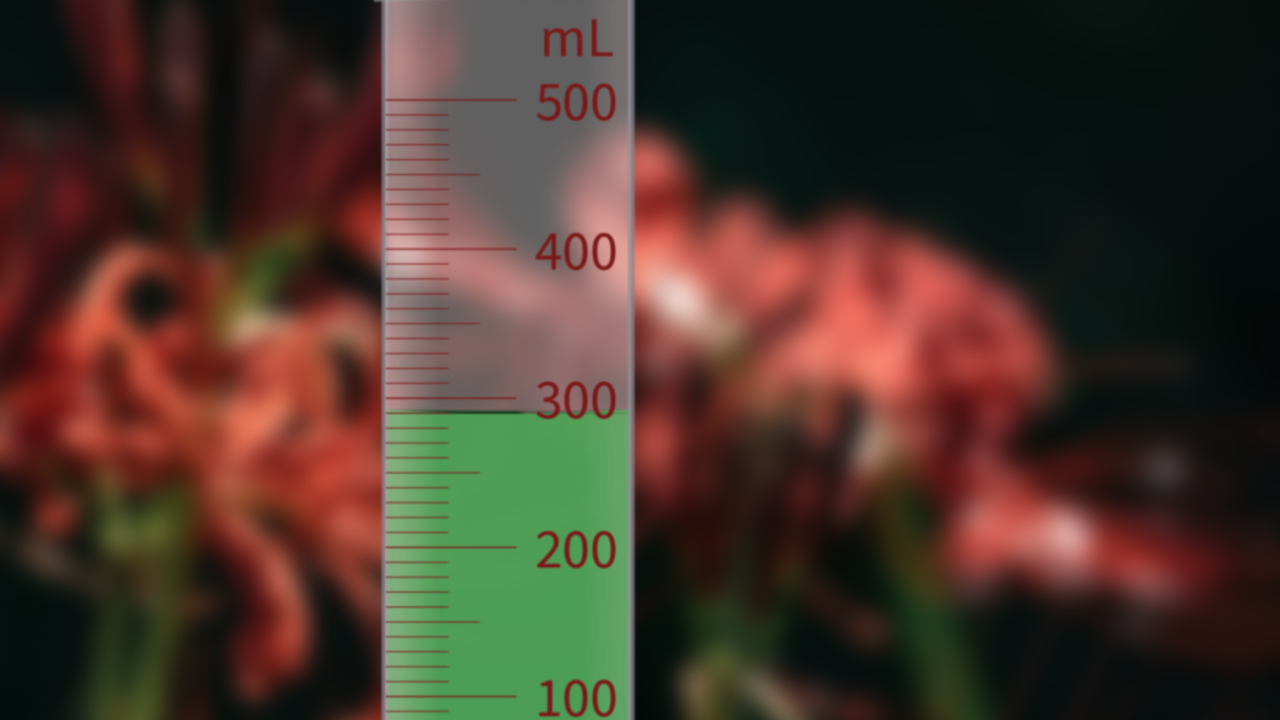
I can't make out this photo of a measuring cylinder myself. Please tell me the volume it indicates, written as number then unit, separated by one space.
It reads 290 mL
